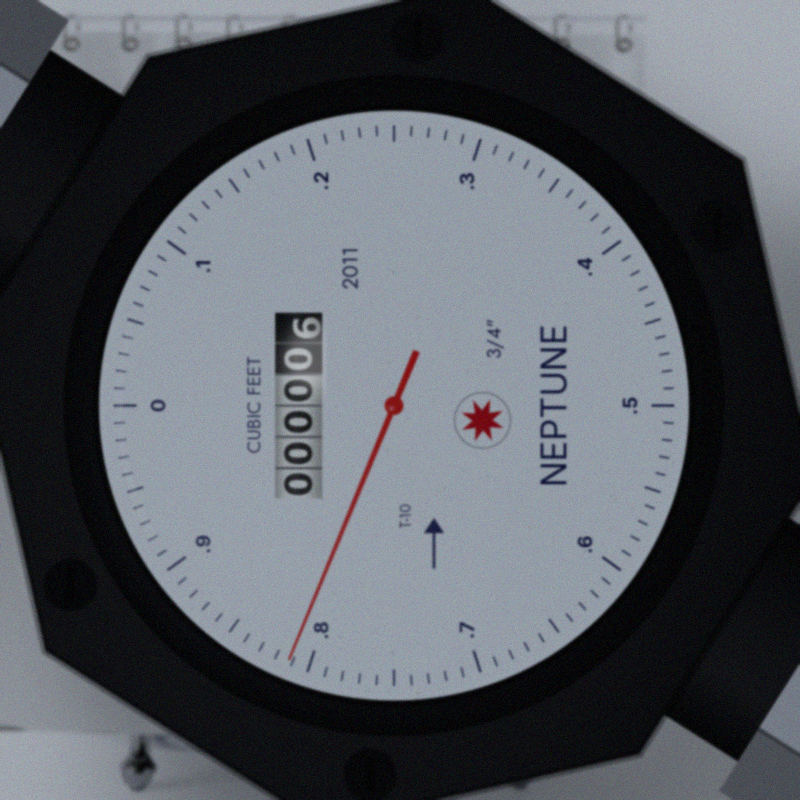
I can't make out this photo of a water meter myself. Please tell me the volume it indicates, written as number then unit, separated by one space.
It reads 5.81 ft³
